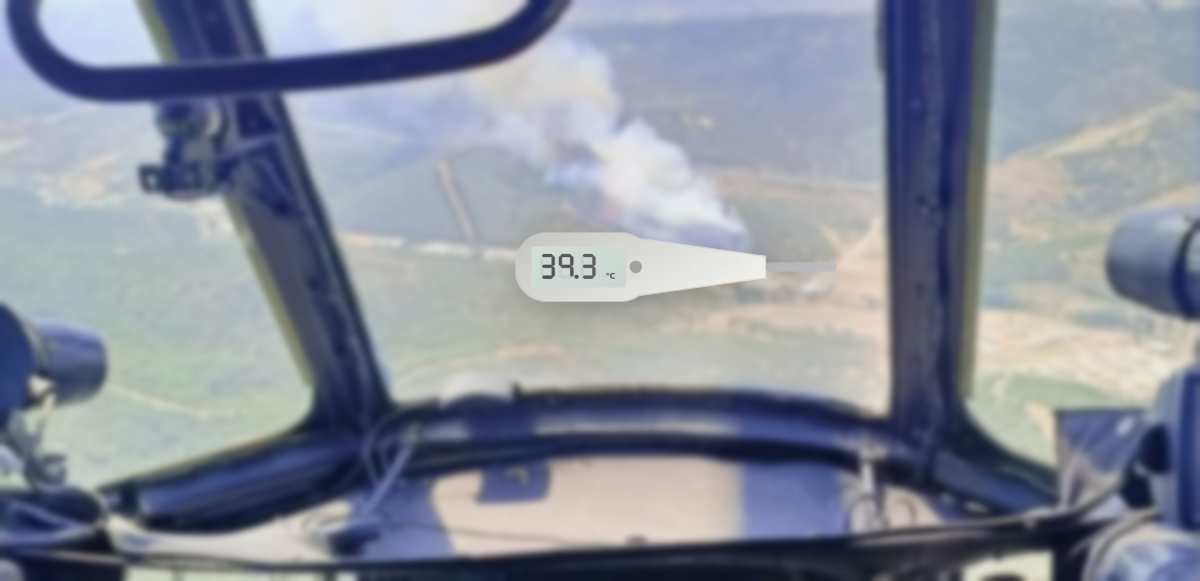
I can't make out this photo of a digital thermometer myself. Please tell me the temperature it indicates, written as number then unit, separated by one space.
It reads 39.3 °C
